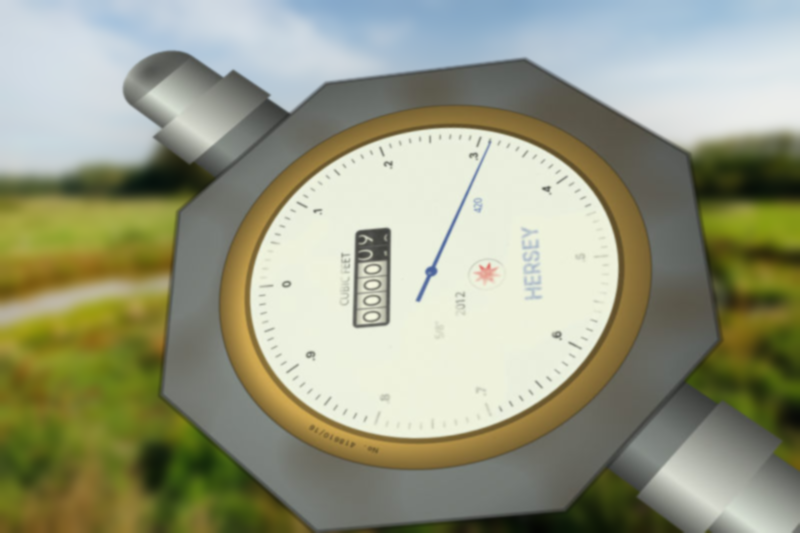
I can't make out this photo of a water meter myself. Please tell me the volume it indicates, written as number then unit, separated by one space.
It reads 9.31 ft³
